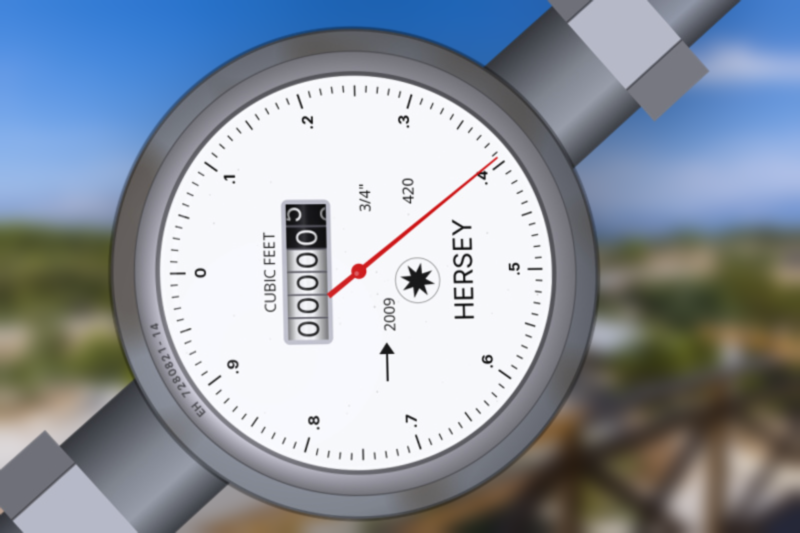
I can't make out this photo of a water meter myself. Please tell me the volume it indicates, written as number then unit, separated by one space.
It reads 5.39 ft³
